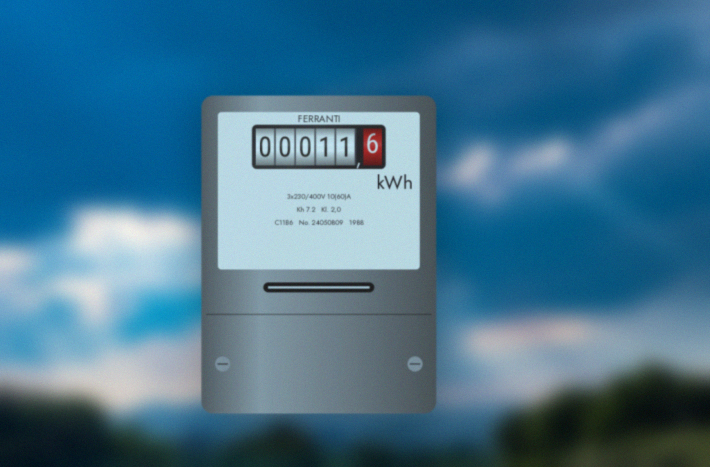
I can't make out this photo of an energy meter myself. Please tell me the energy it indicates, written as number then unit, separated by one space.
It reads 11.6 kWh
